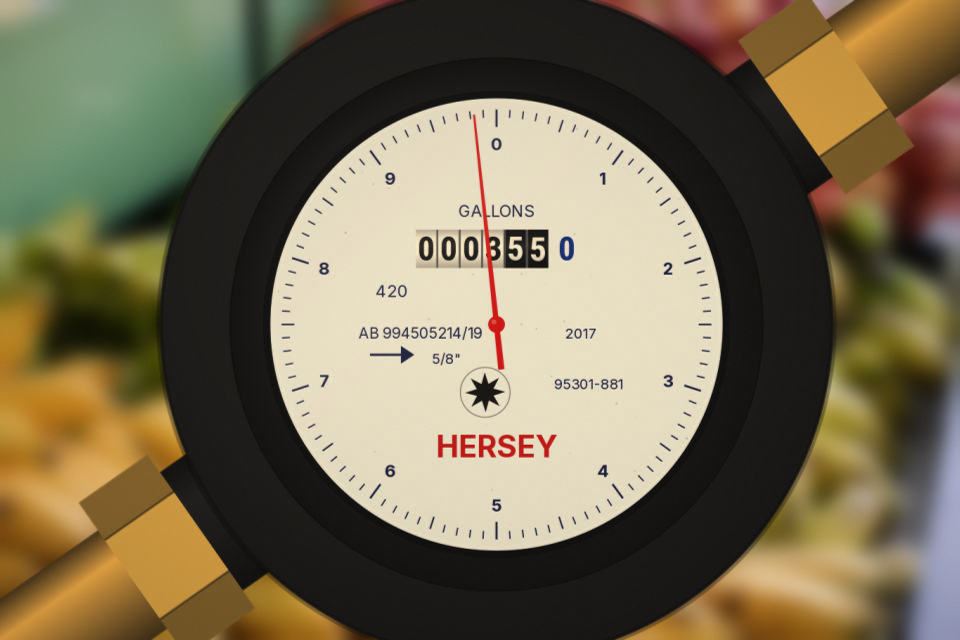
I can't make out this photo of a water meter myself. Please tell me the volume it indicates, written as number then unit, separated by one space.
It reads 3549.8 gal
